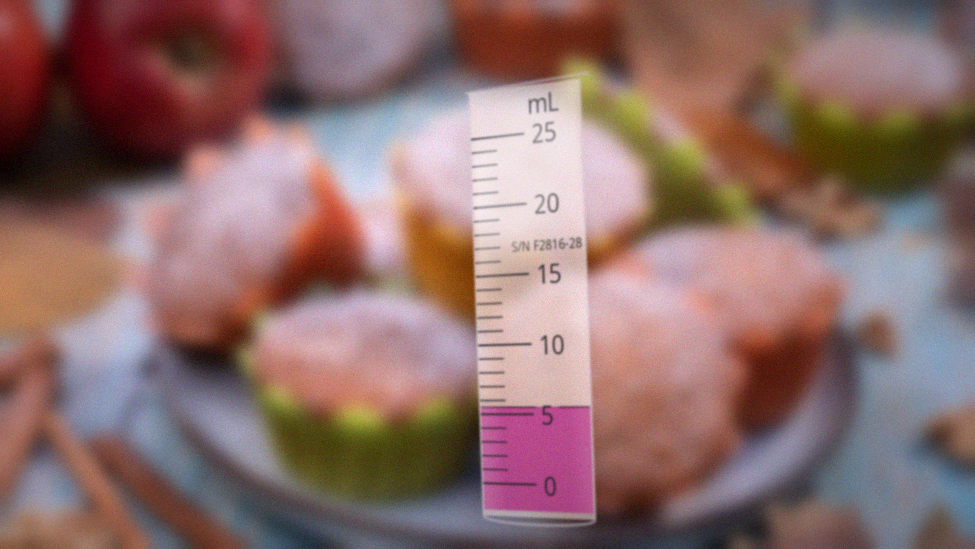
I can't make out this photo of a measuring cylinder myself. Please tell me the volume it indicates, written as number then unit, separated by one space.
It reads 5.5 mL
